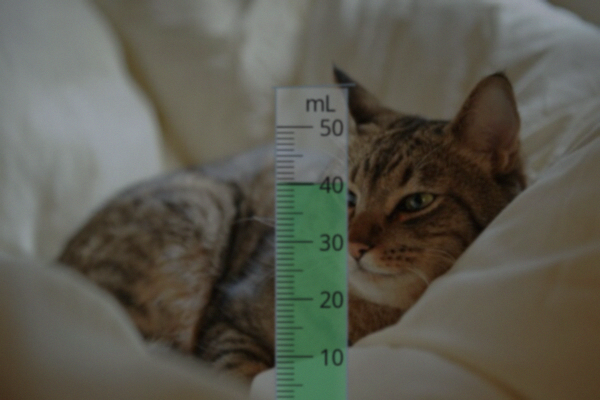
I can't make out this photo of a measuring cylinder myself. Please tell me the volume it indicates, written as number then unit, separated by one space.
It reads 40 mL
